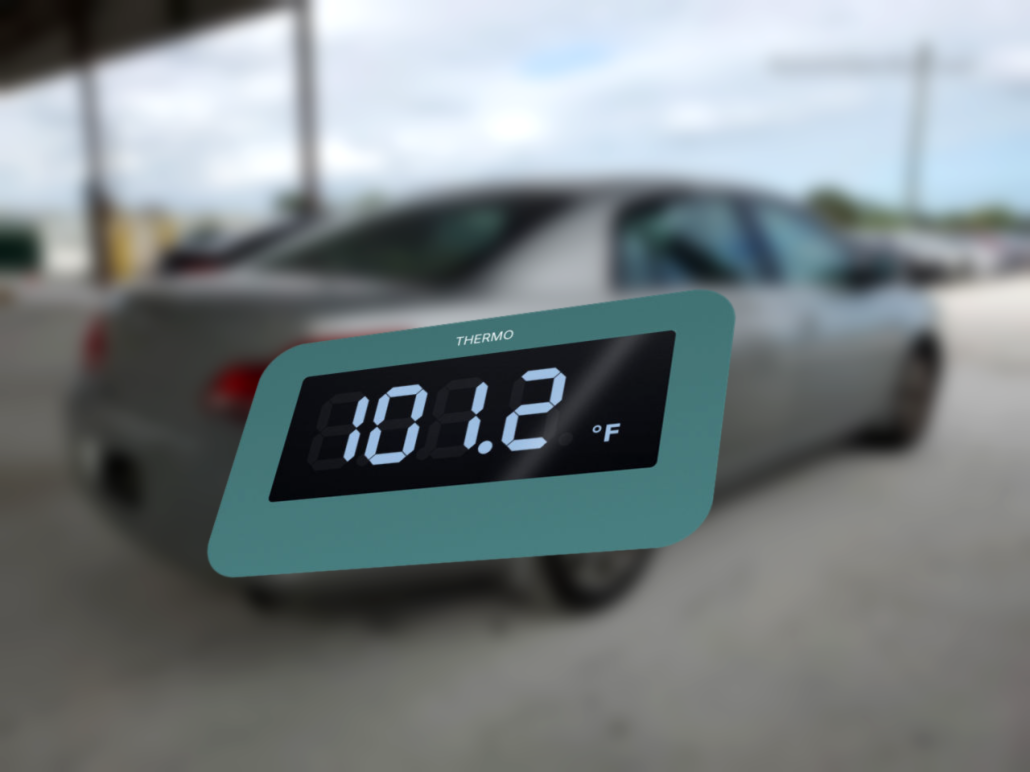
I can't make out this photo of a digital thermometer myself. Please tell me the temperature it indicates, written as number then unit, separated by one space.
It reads 101.2 °F
